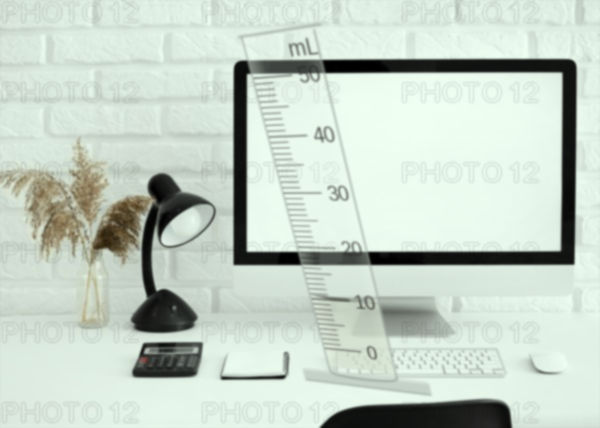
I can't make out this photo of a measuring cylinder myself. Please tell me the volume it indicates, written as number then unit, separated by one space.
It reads 10 mL
